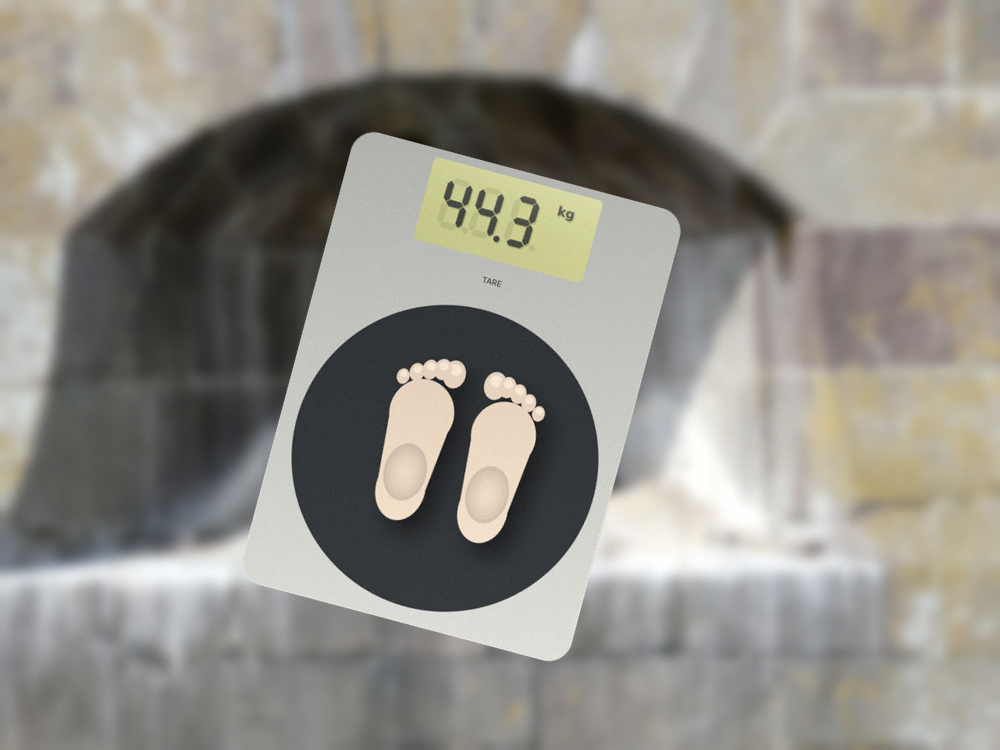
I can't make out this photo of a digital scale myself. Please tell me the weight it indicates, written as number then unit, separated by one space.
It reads 44.3 kg
